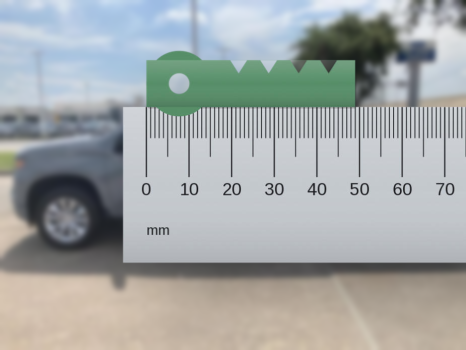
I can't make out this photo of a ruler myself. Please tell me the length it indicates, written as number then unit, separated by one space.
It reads 49 mm
